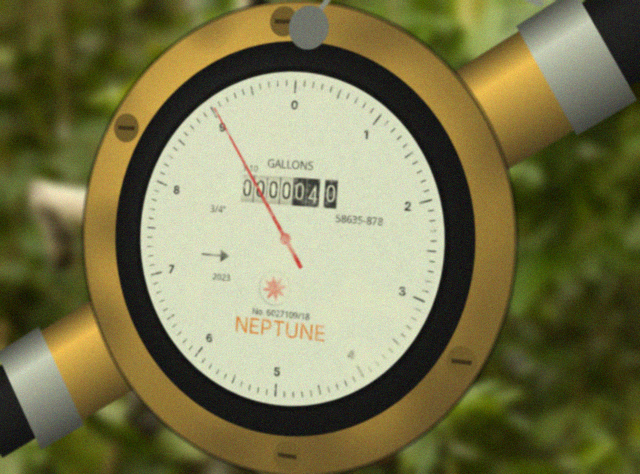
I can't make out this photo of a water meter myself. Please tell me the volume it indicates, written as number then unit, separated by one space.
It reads 39.0 gal
